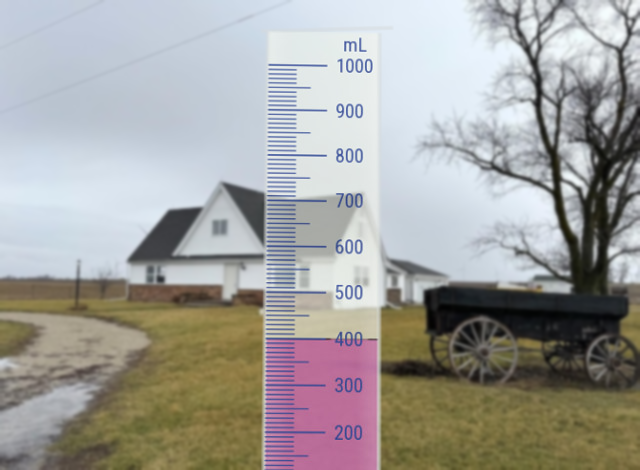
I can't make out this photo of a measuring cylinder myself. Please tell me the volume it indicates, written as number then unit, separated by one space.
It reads 400 mL
